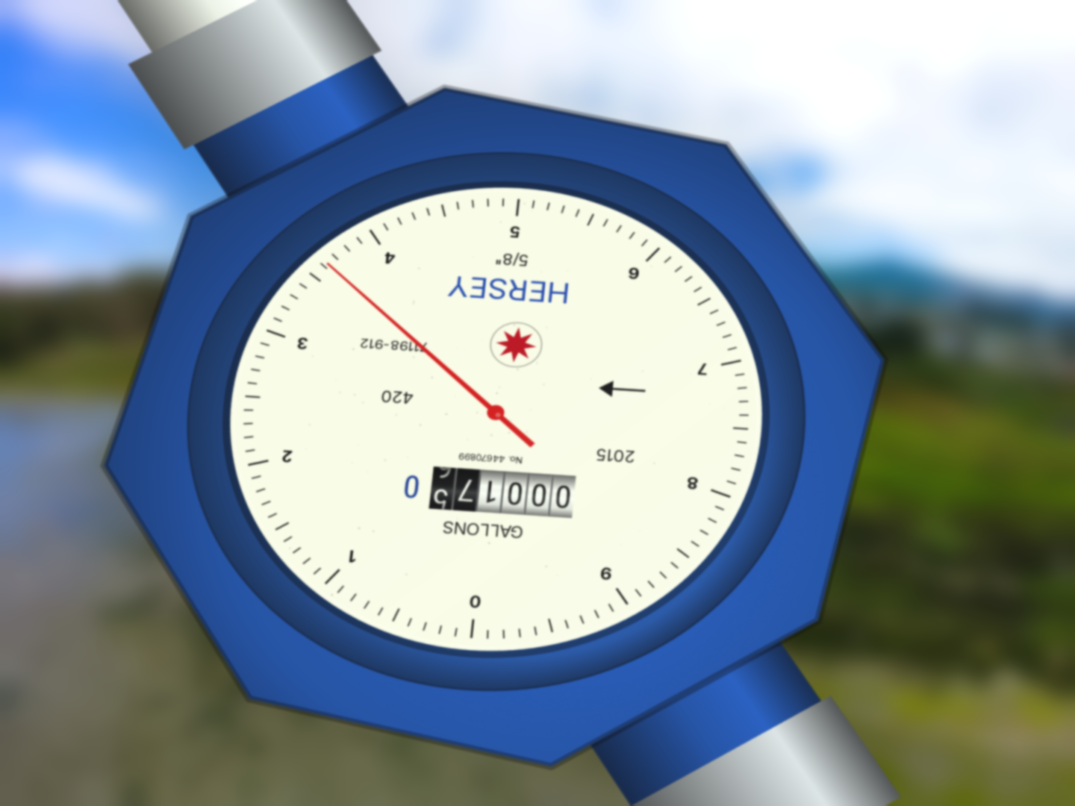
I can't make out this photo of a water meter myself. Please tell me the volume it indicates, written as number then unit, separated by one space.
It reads 1753.6 gal
